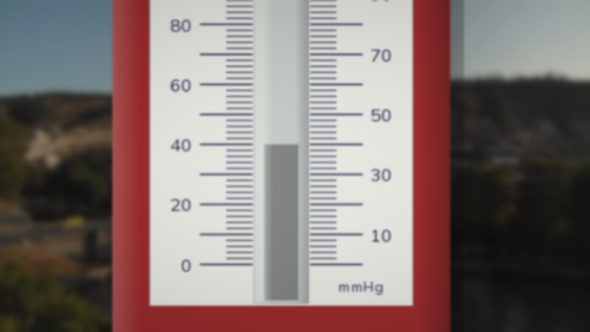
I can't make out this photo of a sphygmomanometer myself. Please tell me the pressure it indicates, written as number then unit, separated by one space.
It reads 40 mmHg
